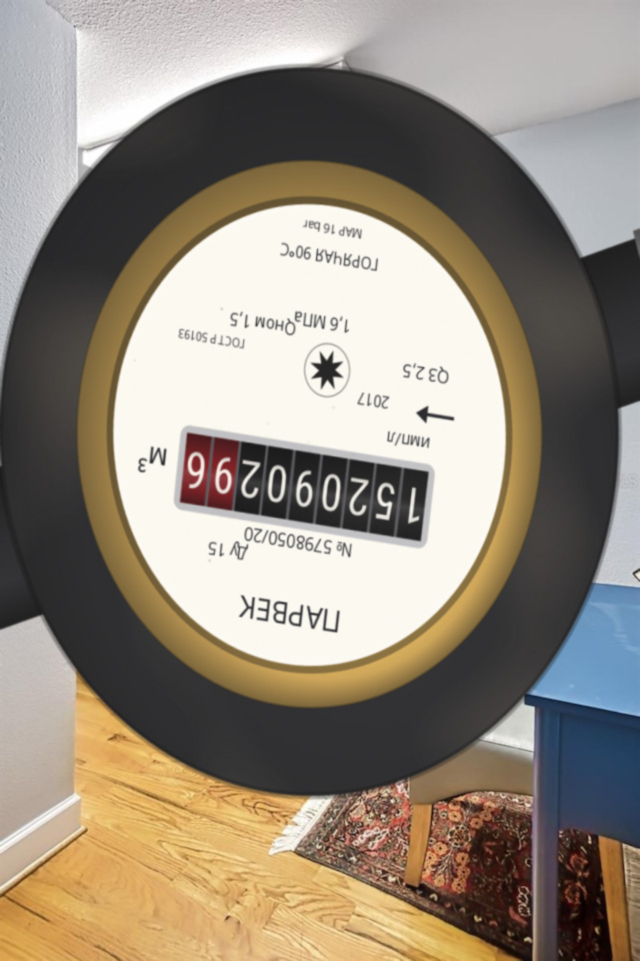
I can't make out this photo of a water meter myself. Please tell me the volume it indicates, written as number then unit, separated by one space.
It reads 1520902.96 m³
